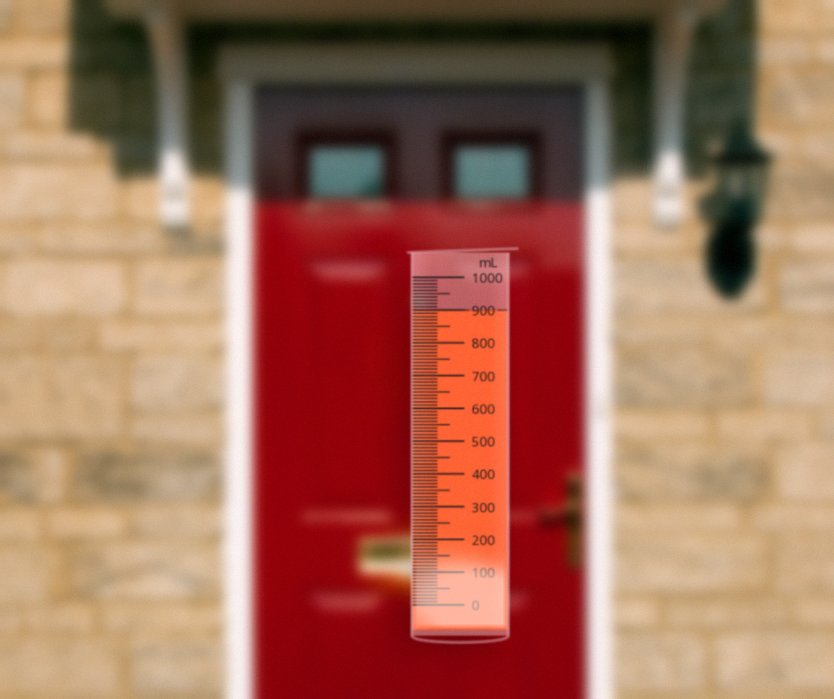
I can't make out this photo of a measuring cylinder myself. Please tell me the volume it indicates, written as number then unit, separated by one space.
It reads 900 mL
